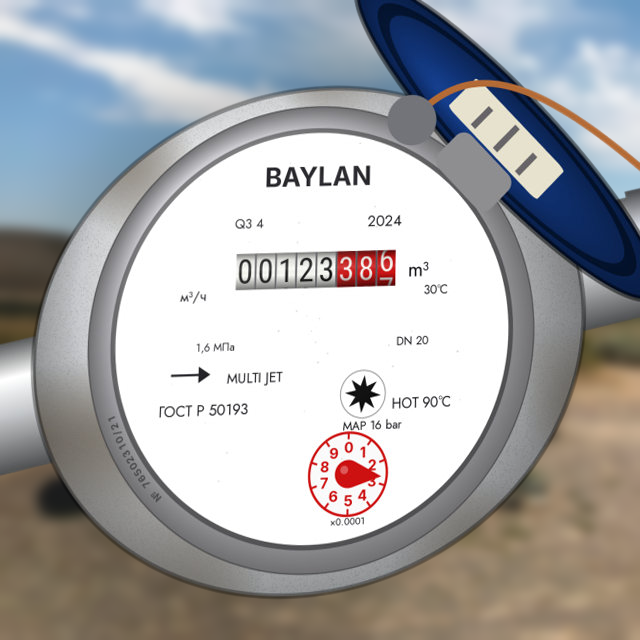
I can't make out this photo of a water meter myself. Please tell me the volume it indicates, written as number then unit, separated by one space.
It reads 123.3862 m³
